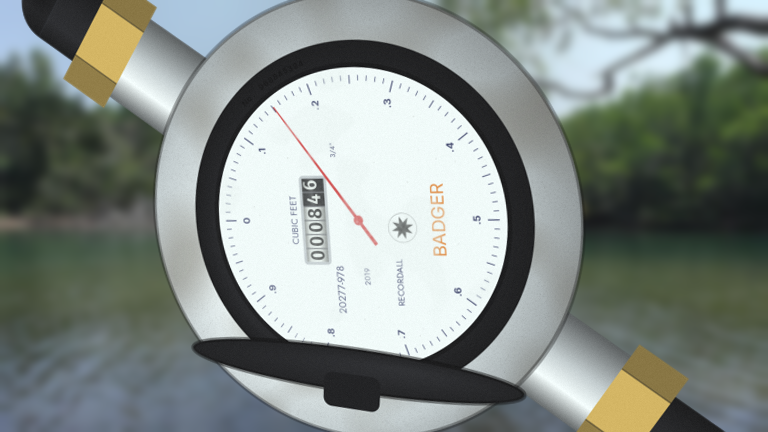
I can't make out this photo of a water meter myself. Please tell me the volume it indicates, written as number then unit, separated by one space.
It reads 846.15 ft³
